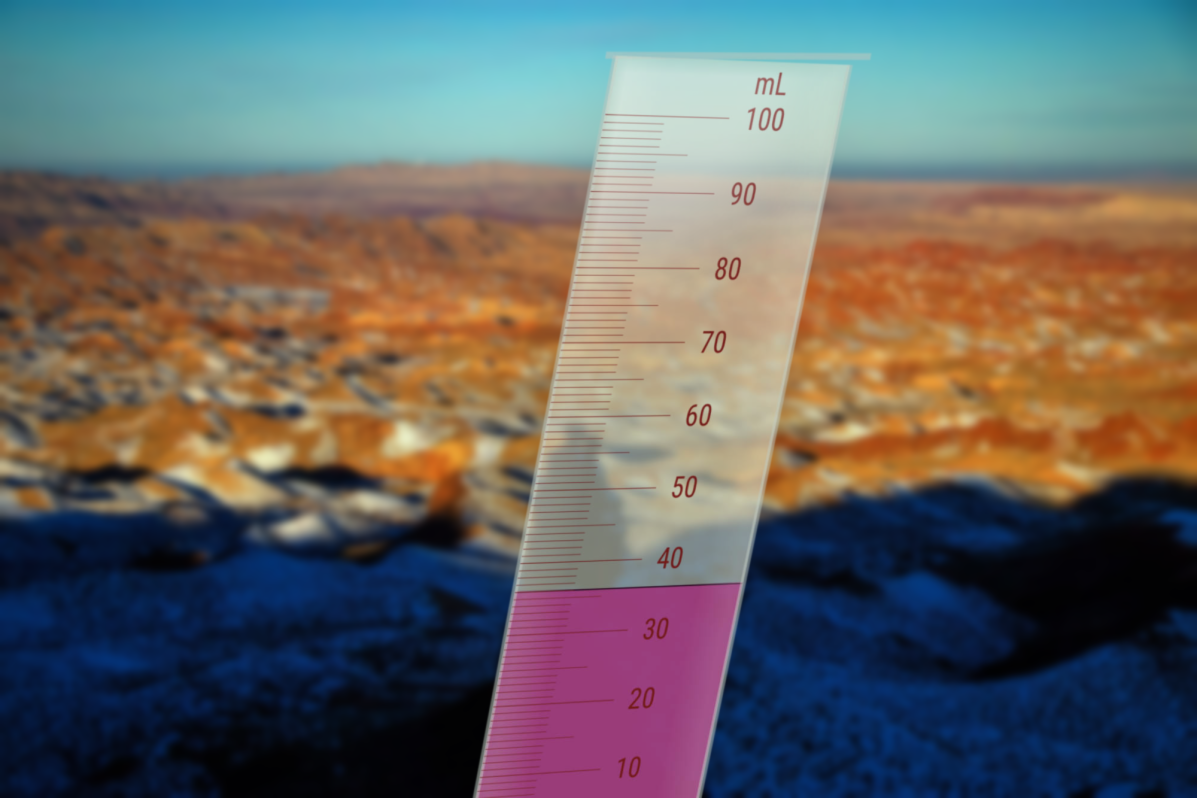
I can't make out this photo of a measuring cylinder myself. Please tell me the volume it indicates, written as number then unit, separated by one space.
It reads 36 mL
